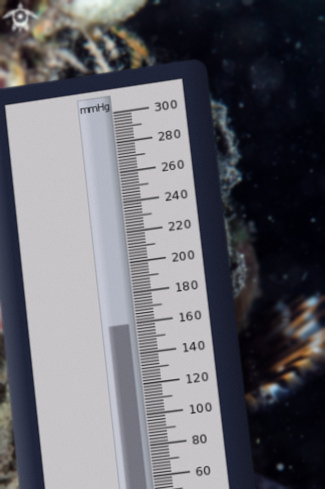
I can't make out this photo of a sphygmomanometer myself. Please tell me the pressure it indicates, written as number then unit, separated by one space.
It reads 160 mmHg
